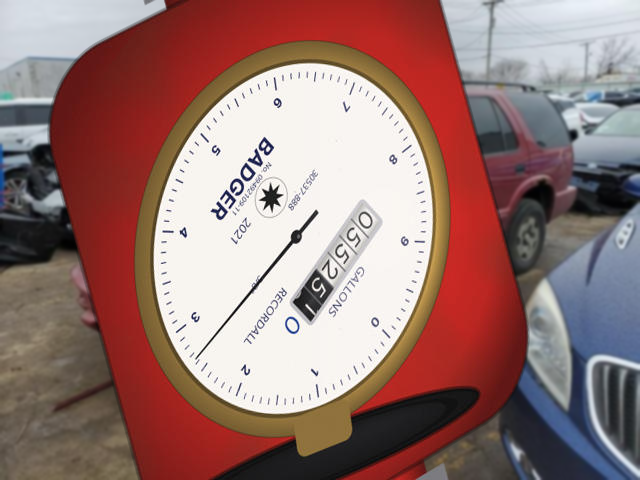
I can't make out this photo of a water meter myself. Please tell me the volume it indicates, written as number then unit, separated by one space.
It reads 552512.6 gal
